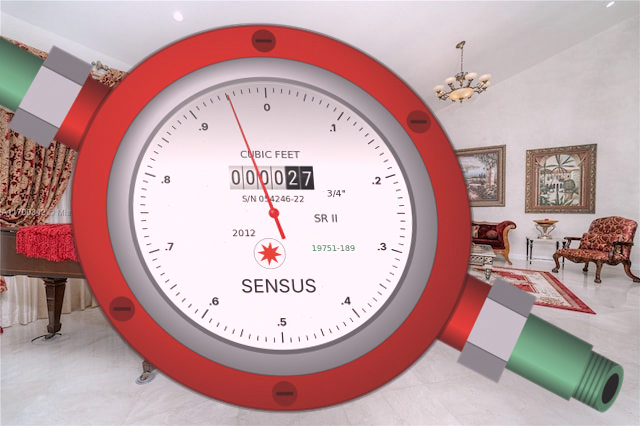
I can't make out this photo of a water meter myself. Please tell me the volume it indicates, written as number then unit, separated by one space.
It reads 26.95 ft³
